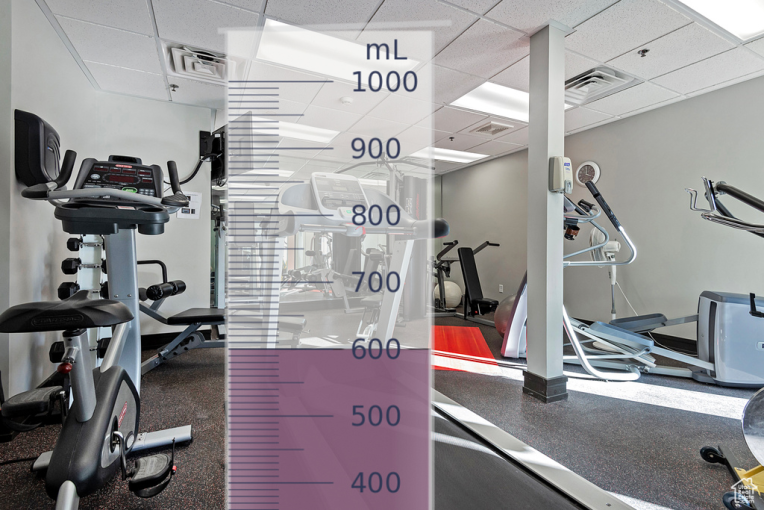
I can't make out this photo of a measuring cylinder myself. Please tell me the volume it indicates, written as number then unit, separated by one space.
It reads 600 mL
